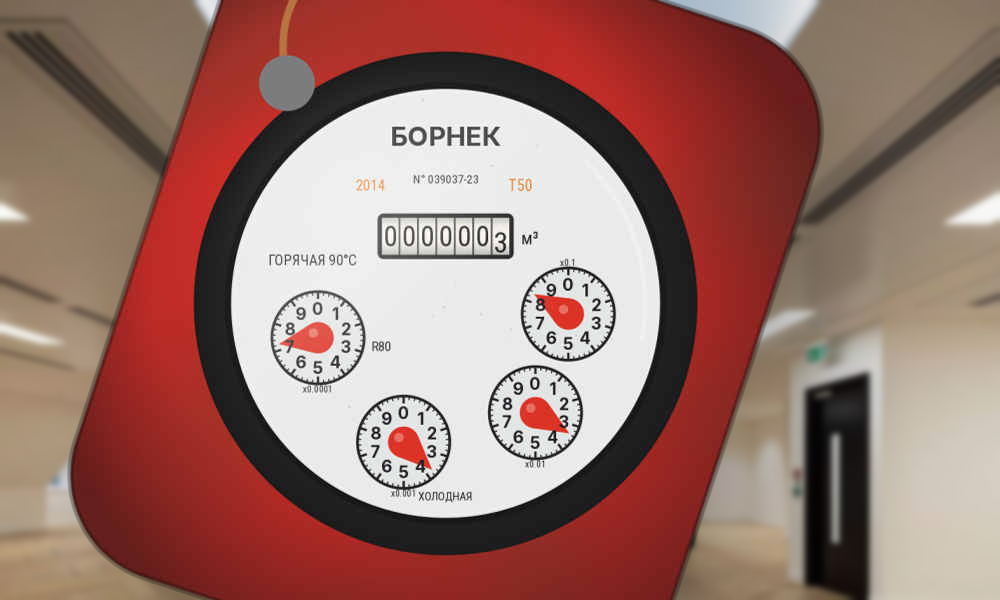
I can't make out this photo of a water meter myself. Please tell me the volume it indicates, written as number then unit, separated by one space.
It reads 2.8337 m³
